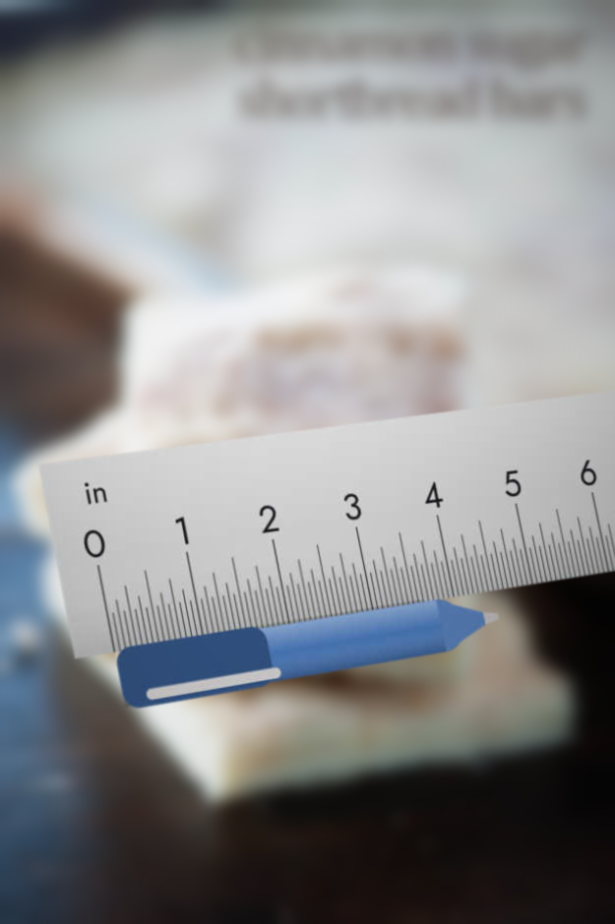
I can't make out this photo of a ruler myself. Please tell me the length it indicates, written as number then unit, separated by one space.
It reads 4.5 in
